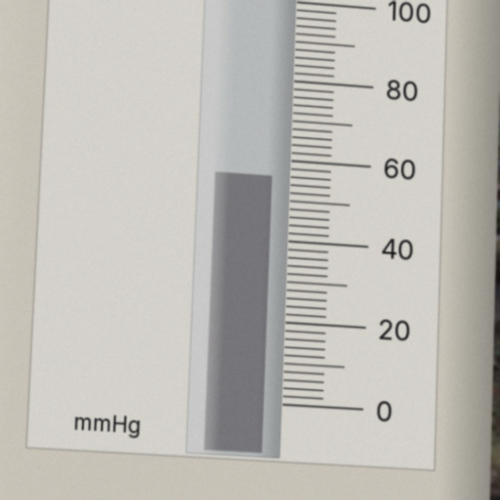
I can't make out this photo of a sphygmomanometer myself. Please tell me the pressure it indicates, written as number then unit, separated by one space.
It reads 56 mmHg
